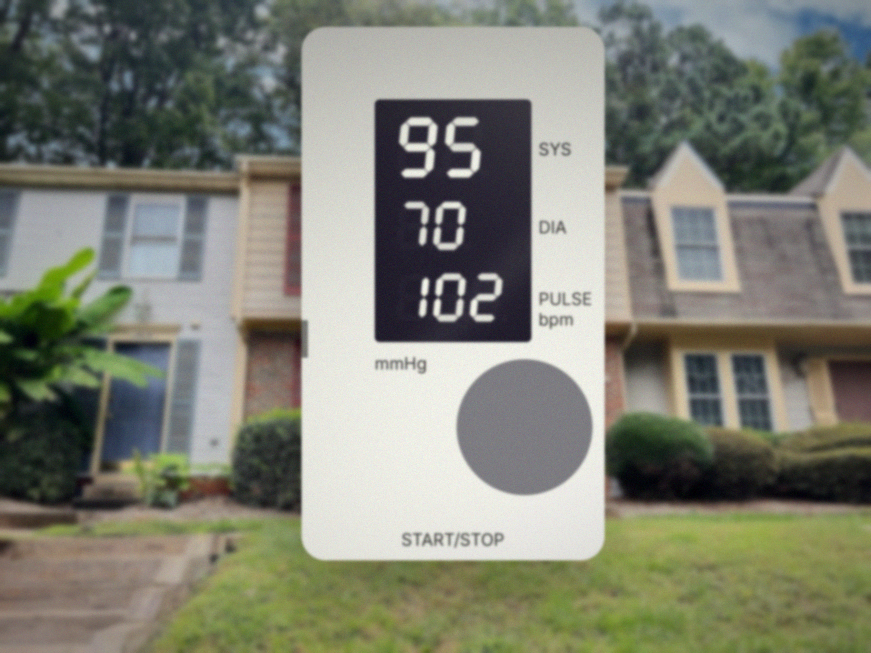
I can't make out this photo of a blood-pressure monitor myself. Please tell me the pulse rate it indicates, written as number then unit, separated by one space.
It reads 102 bpm
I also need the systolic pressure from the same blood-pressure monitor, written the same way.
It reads 95 mmHg
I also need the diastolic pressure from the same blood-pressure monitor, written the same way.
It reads 70 mmHg
